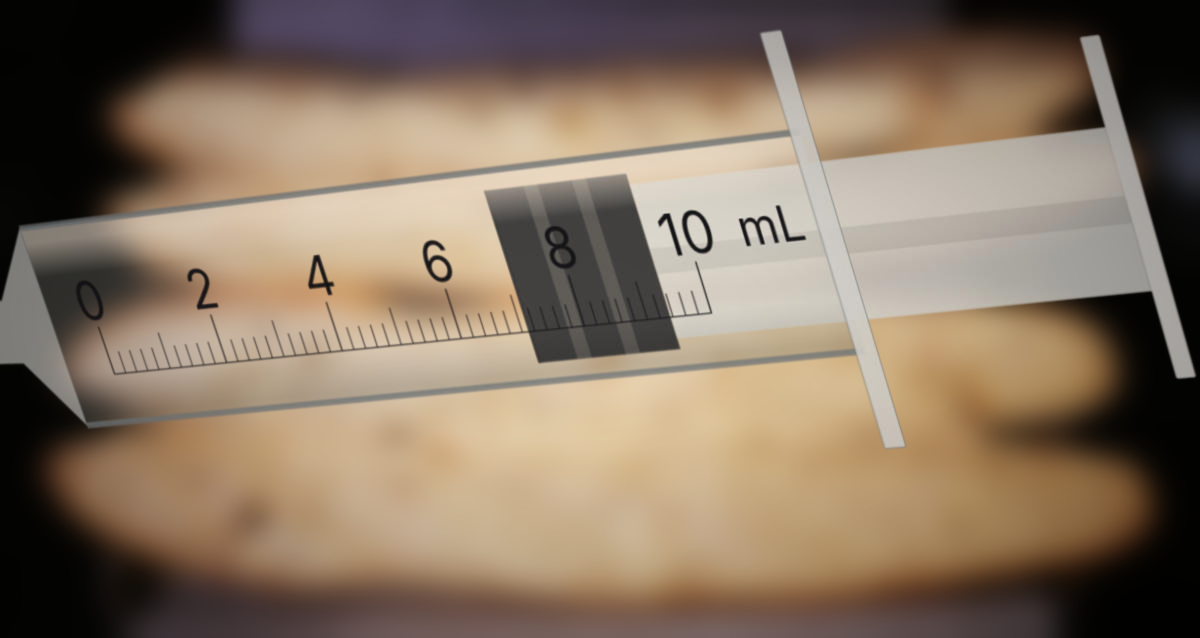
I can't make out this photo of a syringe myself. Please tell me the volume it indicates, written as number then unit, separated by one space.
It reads 7.1 mL
